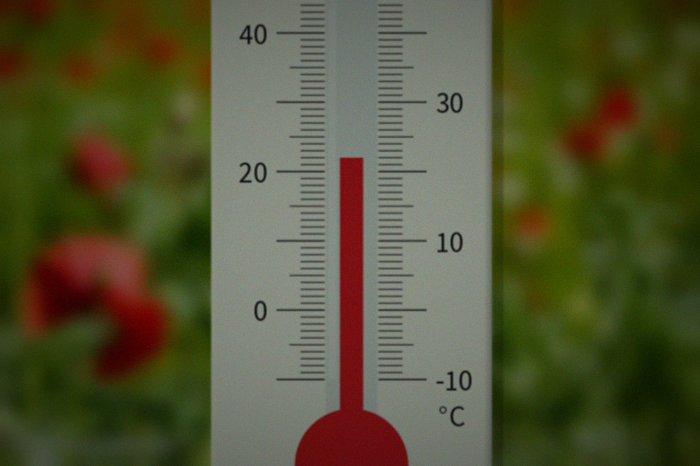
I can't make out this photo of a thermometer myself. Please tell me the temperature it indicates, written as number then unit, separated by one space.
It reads 22 °C
